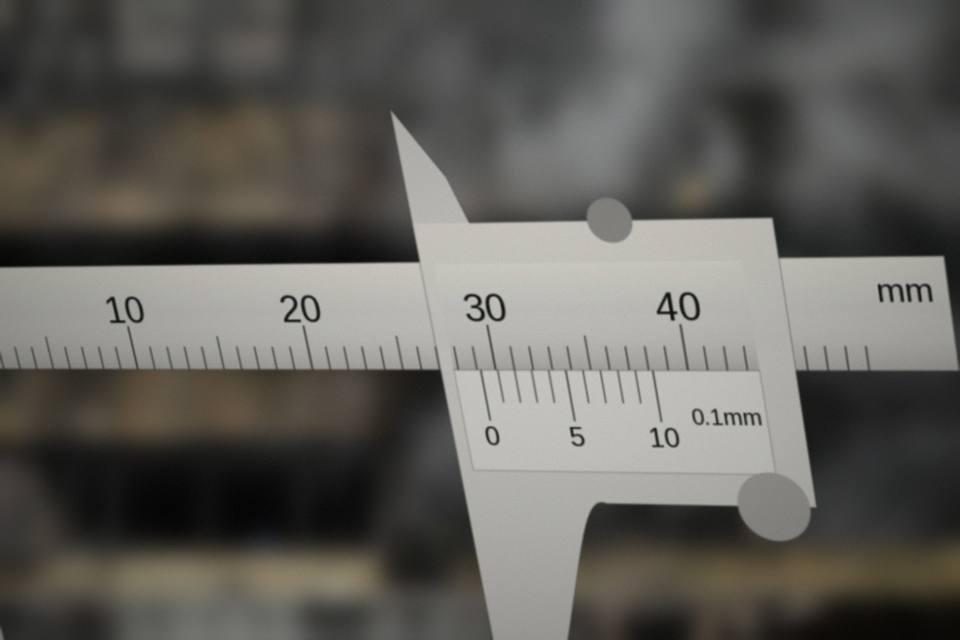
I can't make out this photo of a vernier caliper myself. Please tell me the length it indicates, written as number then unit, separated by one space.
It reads 29.2 mm
